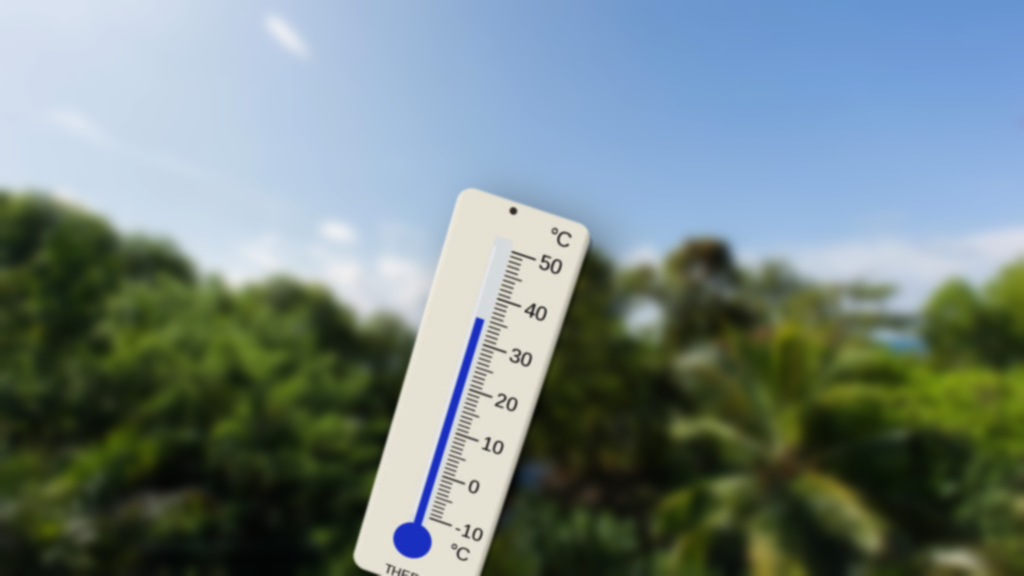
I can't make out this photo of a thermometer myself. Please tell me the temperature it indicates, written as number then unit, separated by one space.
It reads 35 °C
